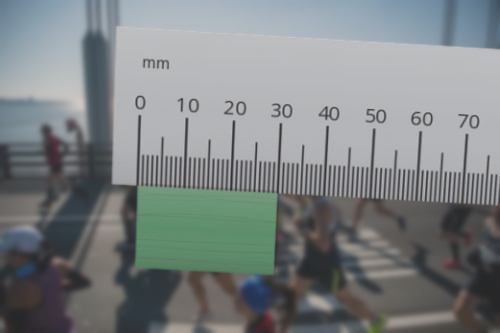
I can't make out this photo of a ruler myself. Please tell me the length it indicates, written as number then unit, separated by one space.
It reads 30 mm
